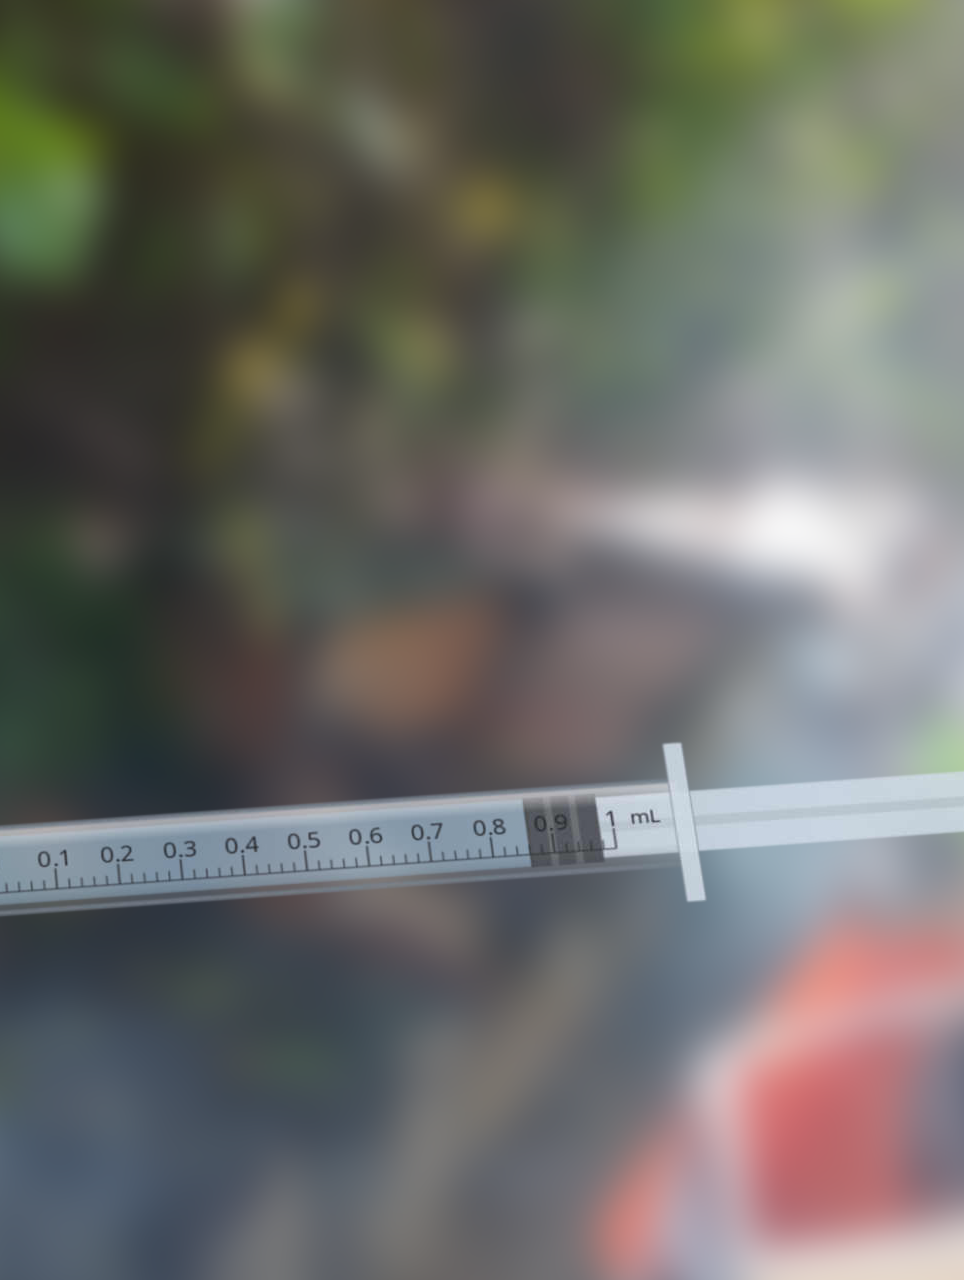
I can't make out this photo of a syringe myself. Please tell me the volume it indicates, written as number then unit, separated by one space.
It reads 0.86 mL
